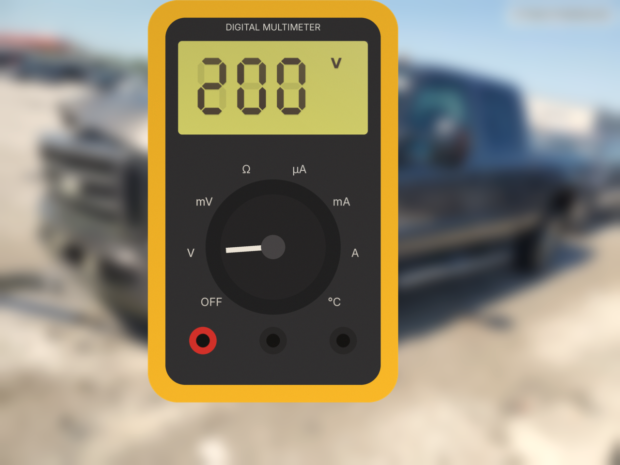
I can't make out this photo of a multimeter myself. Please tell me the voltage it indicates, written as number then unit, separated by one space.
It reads 200 V
